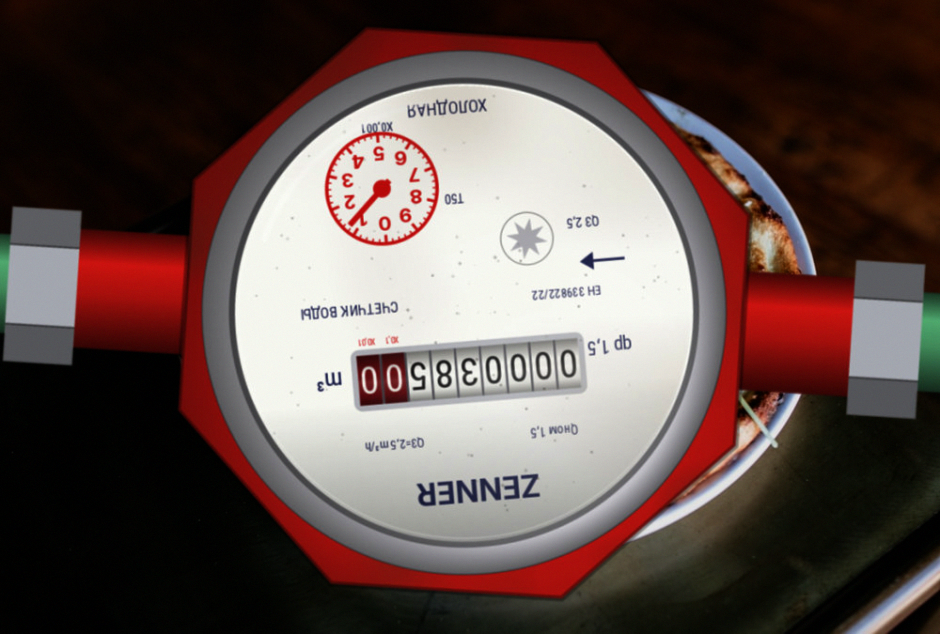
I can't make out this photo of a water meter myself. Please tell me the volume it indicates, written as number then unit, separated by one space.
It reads 385.001 m³
